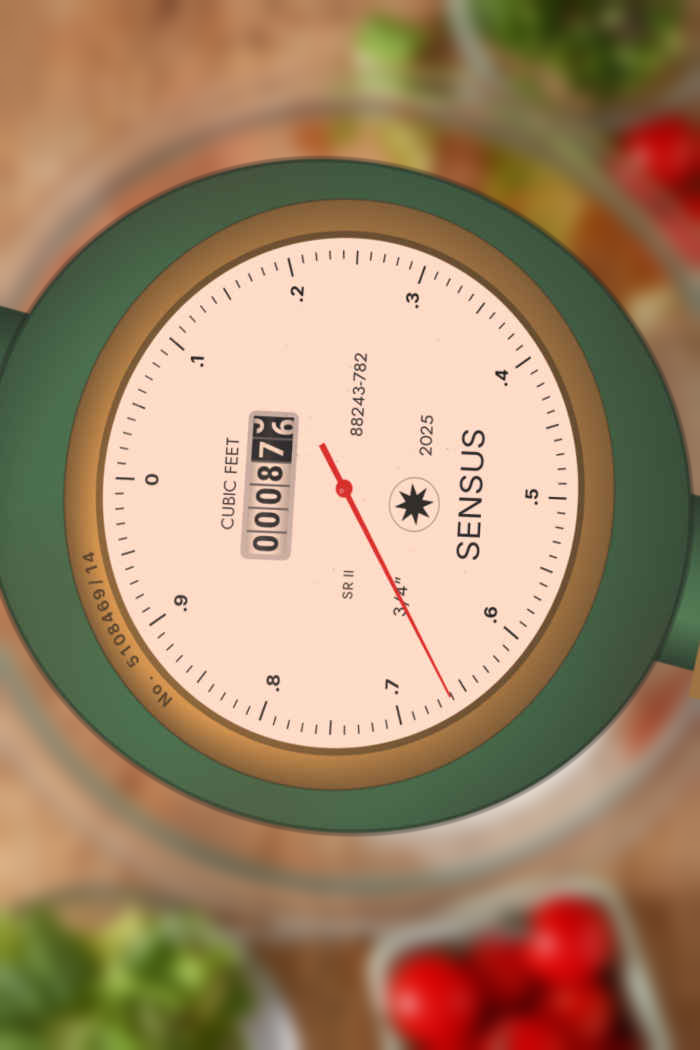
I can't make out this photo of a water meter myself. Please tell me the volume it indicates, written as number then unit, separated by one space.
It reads 875.66 ft³
